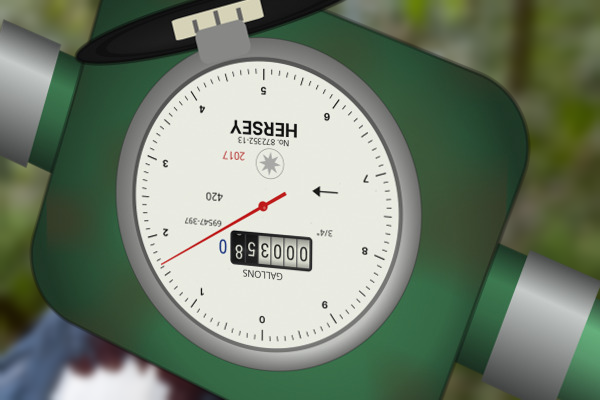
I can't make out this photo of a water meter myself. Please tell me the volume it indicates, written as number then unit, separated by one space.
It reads 3581.6 gal
